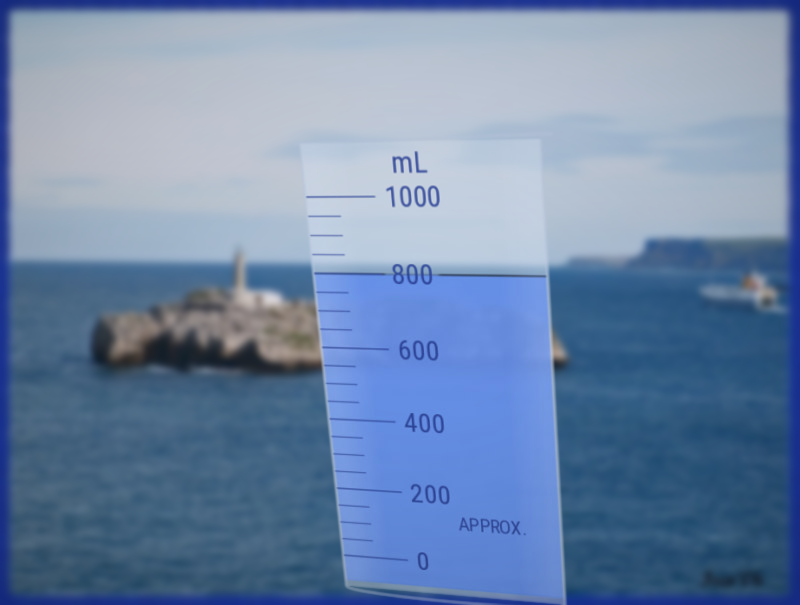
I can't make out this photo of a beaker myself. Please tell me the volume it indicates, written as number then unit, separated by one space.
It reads 800 mL
